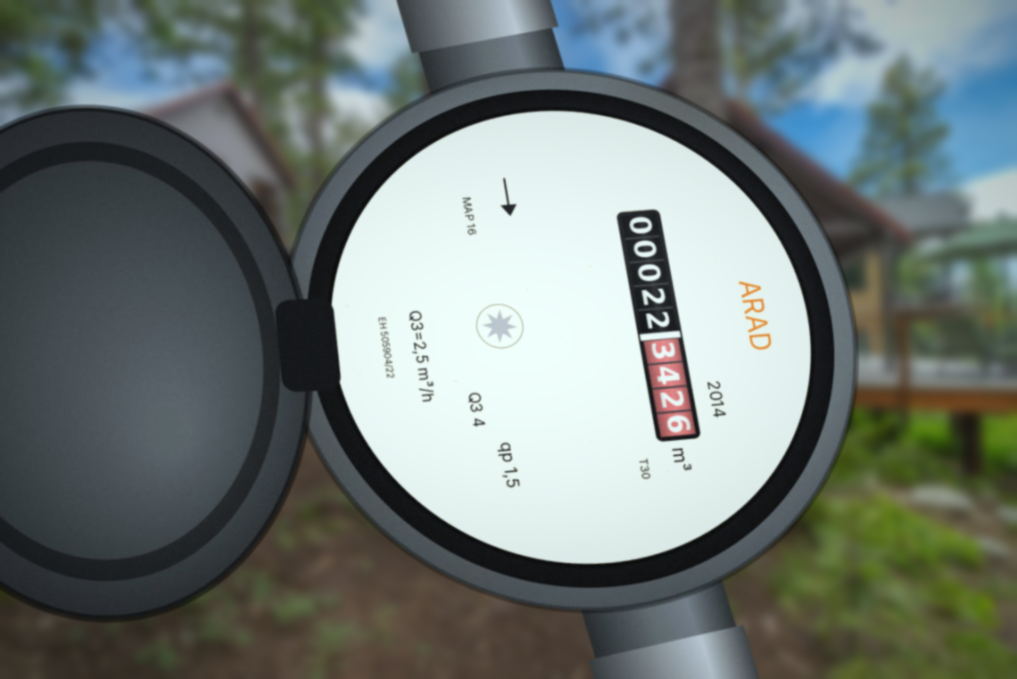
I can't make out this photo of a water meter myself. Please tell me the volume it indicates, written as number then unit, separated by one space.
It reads 22.3426 m³
